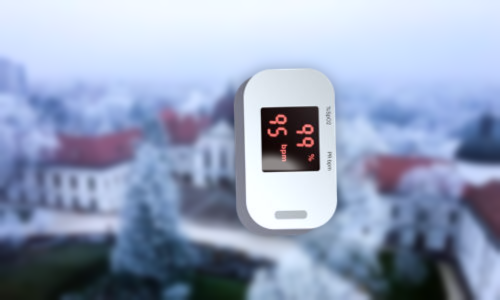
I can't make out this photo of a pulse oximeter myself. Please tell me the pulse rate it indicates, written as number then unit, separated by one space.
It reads 95 bpm
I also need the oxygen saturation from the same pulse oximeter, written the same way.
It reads 99 %
